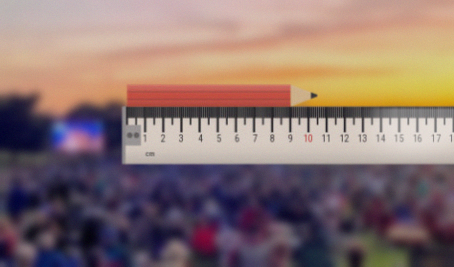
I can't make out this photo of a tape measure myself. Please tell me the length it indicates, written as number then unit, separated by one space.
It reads 10.5 cm
